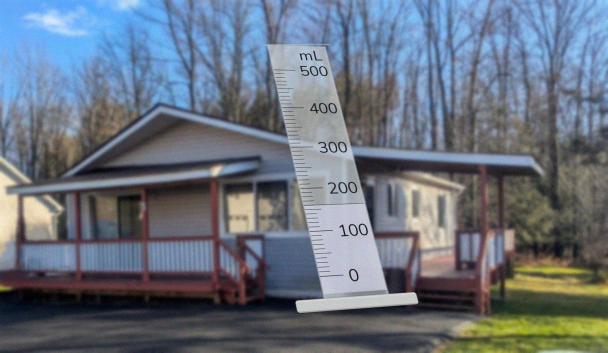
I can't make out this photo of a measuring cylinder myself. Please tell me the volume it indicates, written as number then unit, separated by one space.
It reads 160 mL
